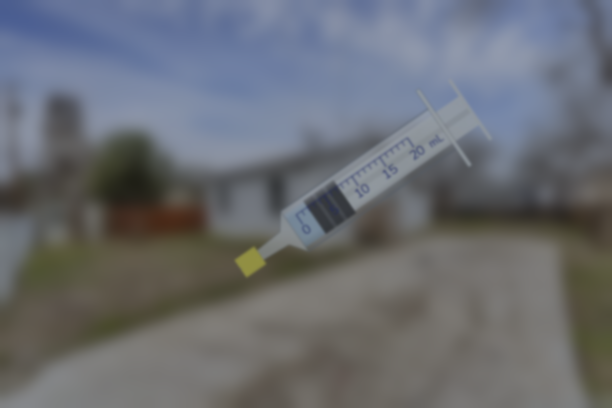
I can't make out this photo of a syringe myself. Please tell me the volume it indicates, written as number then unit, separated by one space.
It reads 2 mL
